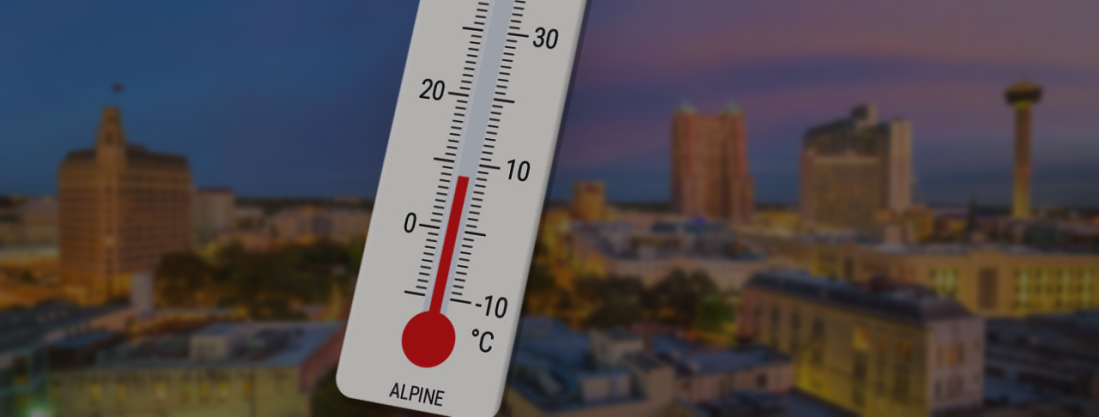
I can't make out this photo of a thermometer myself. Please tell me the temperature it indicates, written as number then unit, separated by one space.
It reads 8 °C
